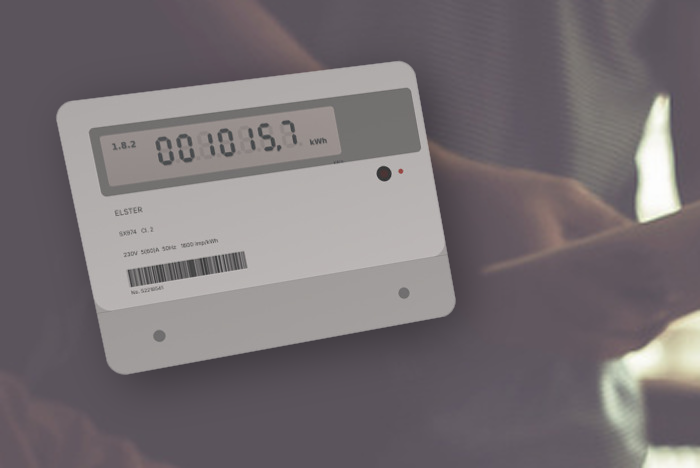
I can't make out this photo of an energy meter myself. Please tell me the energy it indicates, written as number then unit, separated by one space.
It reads 1015.7 kWh
